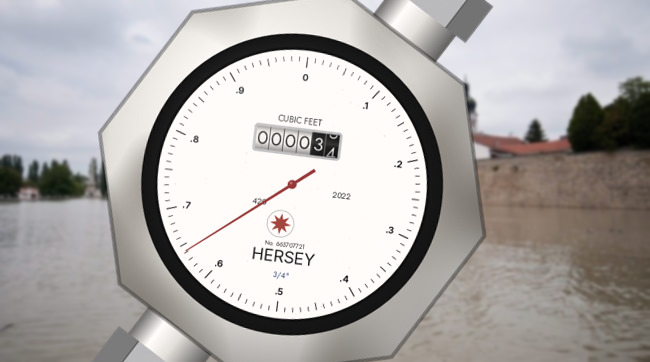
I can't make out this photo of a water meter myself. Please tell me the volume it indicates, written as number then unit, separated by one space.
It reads 33.64 ft³
